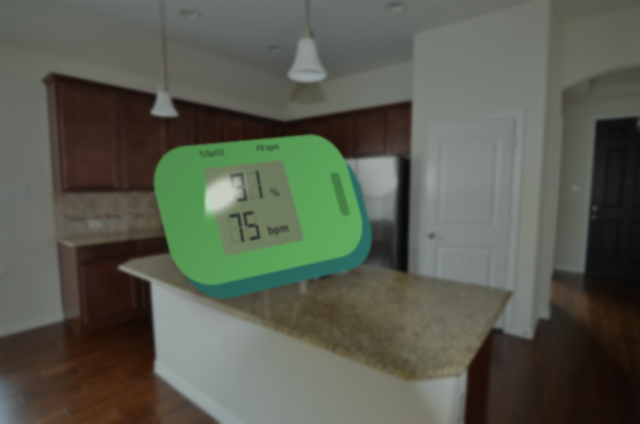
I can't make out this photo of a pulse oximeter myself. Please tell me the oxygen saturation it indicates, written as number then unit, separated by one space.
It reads 91 %
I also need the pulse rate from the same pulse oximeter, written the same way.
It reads 75 bpm
